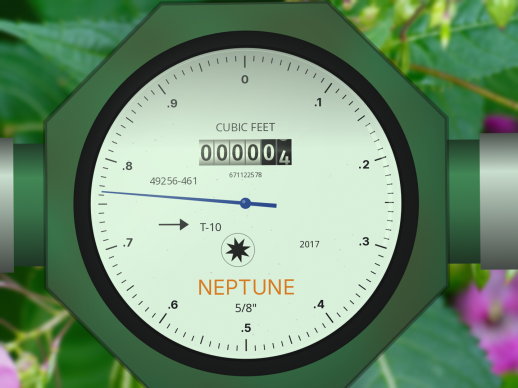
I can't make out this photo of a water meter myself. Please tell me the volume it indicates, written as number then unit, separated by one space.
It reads 3.76 ft³
